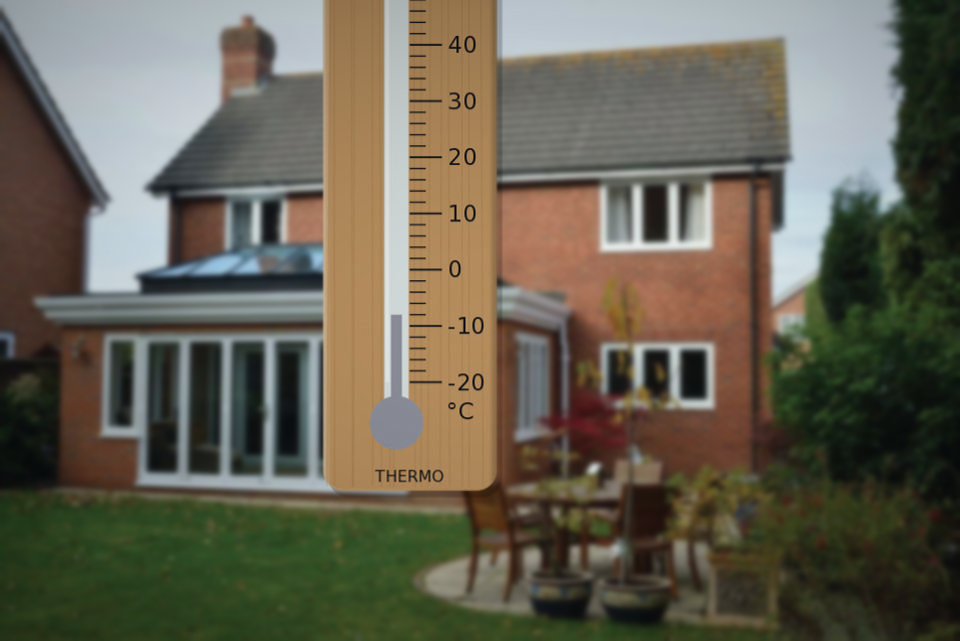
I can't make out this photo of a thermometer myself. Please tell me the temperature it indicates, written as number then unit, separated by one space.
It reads -8 °C
